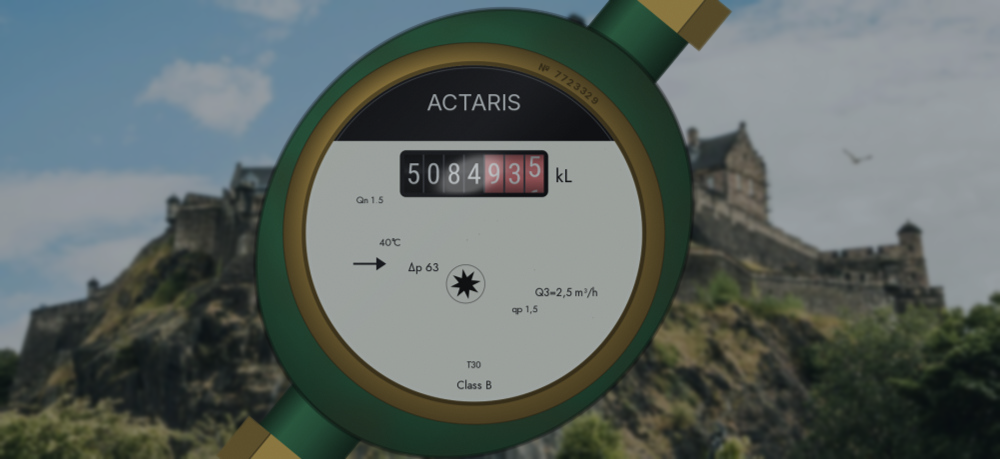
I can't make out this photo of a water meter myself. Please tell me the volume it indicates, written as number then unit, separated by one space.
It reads 5084.935 kL
